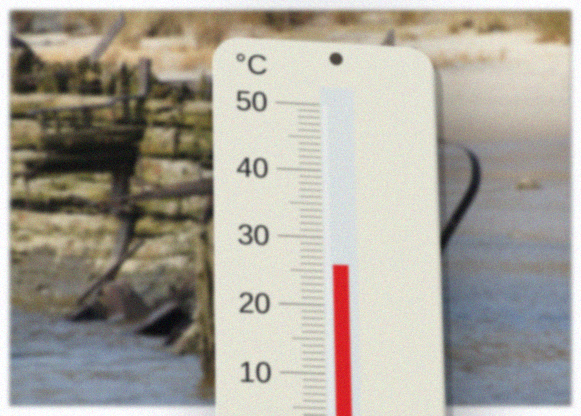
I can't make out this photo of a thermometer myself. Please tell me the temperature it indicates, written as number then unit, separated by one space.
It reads 26 °C
